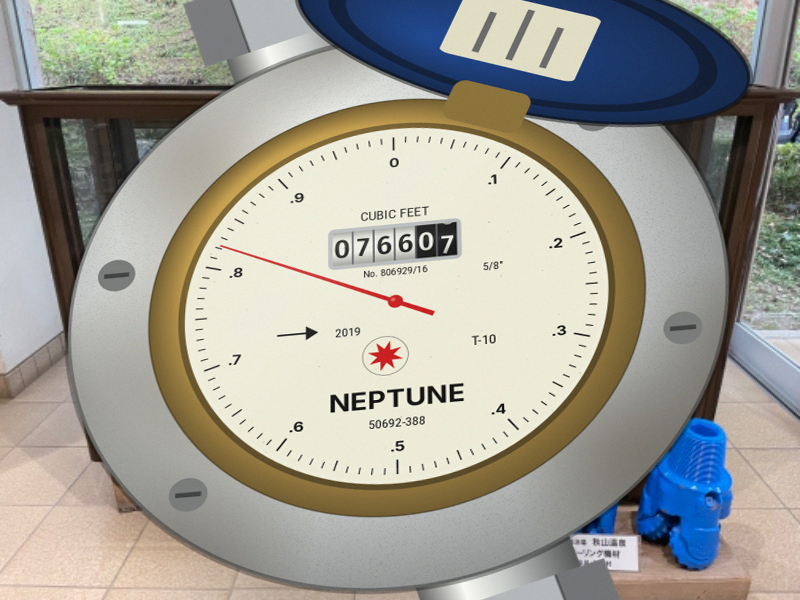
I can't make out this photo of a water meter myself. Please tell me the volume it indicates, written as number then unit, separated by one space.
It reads 76606.82 ft³
